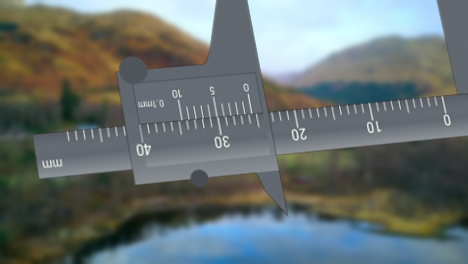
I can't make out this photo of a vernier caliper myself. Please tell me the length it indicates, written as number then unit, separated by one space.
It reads 25.6 mm
